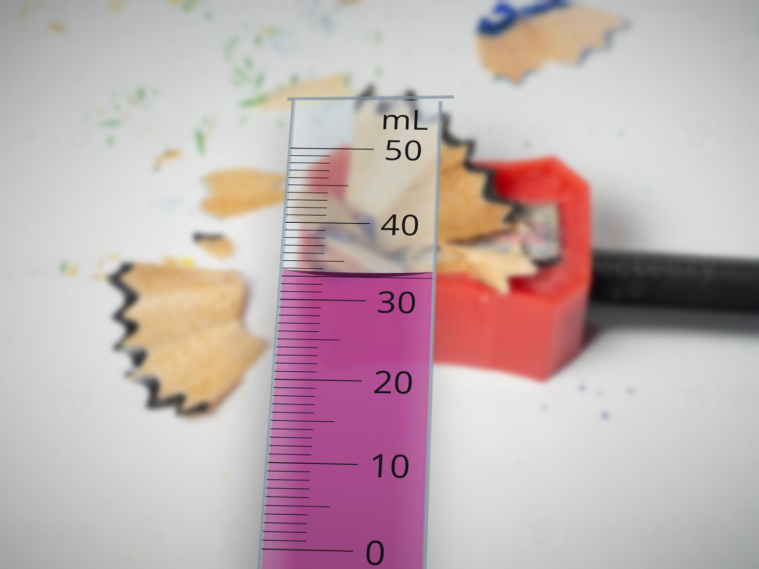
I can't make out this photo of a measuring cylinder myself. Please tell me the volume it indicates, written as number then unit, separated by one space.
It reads 33 mL
